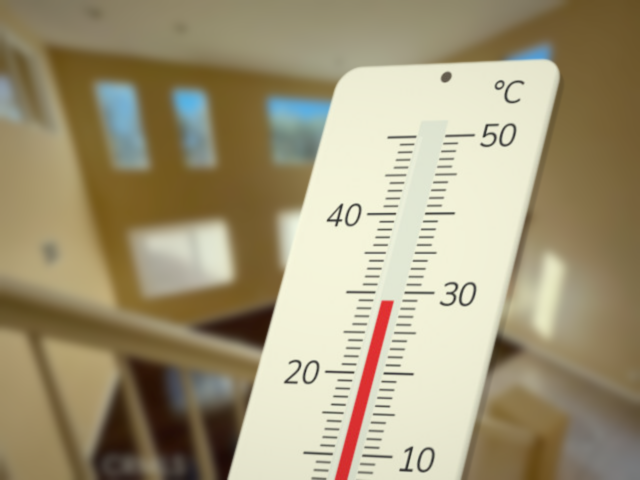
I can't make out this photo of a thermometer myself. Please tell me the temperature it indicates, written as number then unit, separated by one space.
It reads 29 °C
